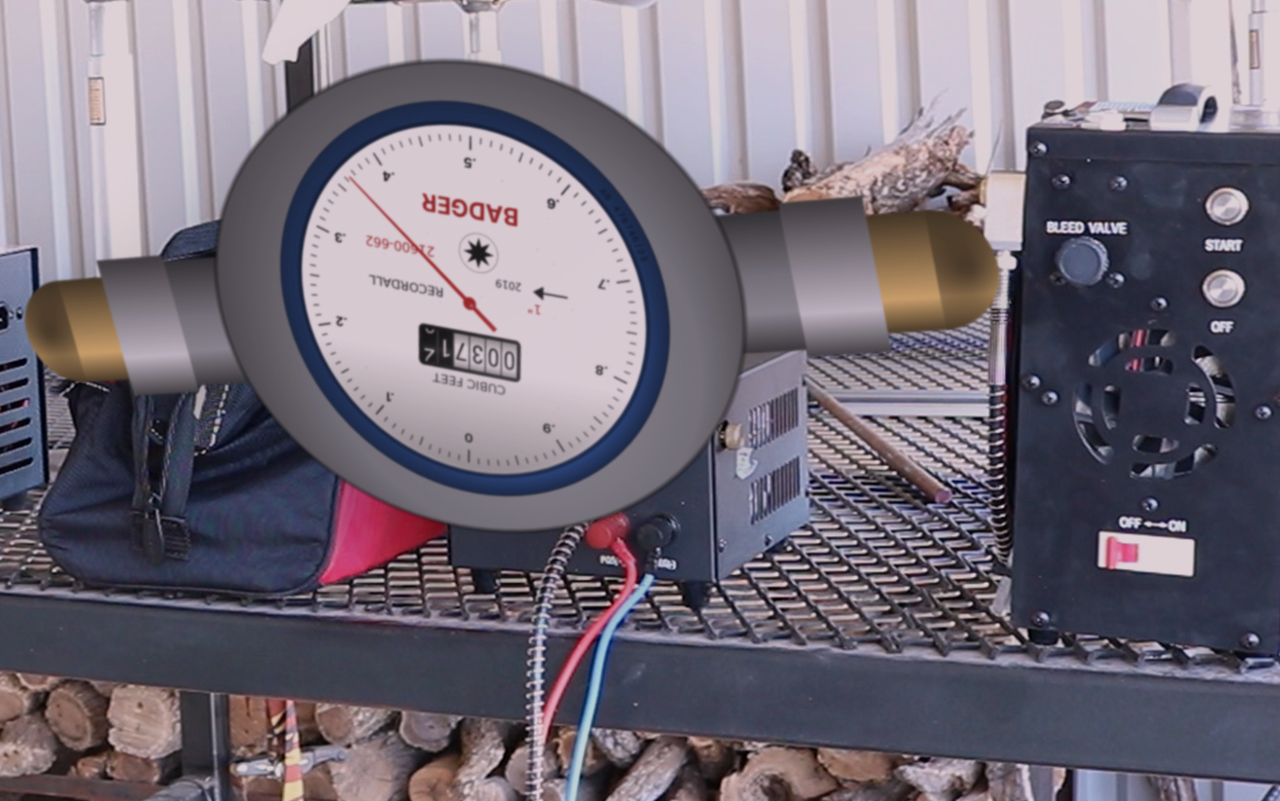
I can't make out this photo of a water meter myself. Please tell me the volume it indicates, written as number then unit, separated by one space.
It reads 3712.36 ft³
